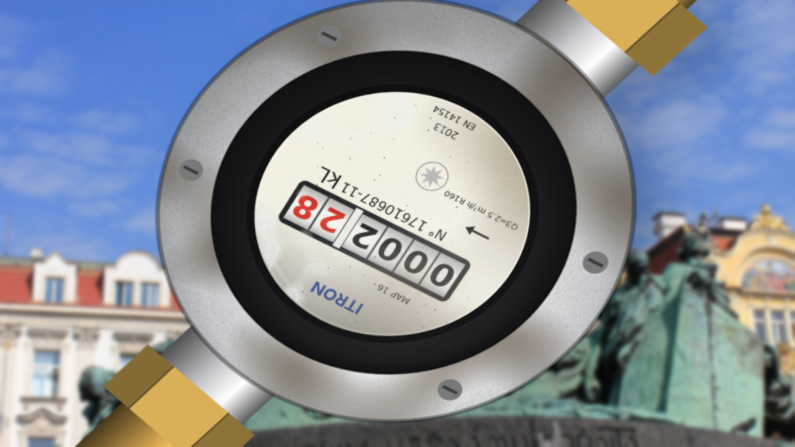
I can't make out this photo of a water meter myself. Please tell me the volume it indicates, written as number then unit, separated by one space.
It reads 2.28 kL
